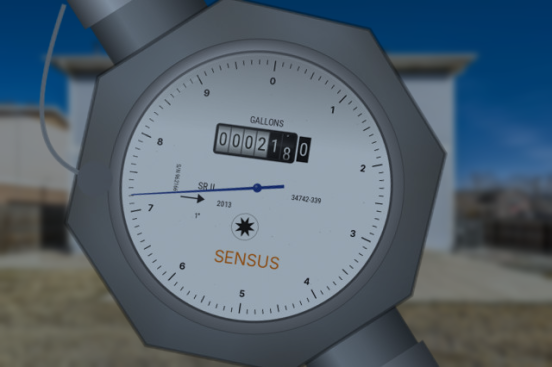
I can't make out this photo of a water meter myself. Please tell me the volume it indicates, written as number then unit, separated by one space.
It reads 2177.2 gal
